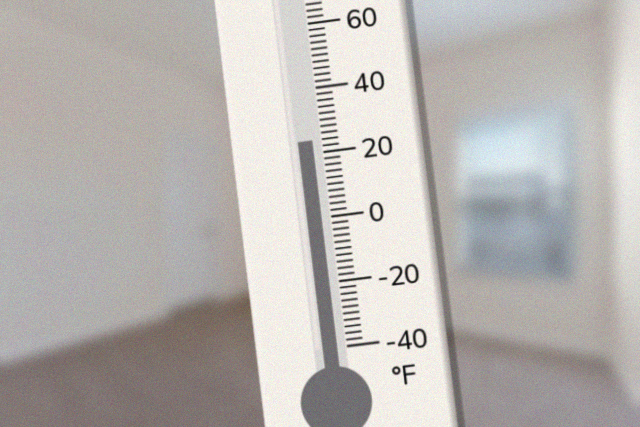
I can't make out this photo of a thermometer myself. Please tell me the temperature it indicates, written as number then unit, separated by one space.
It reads 24 °F
